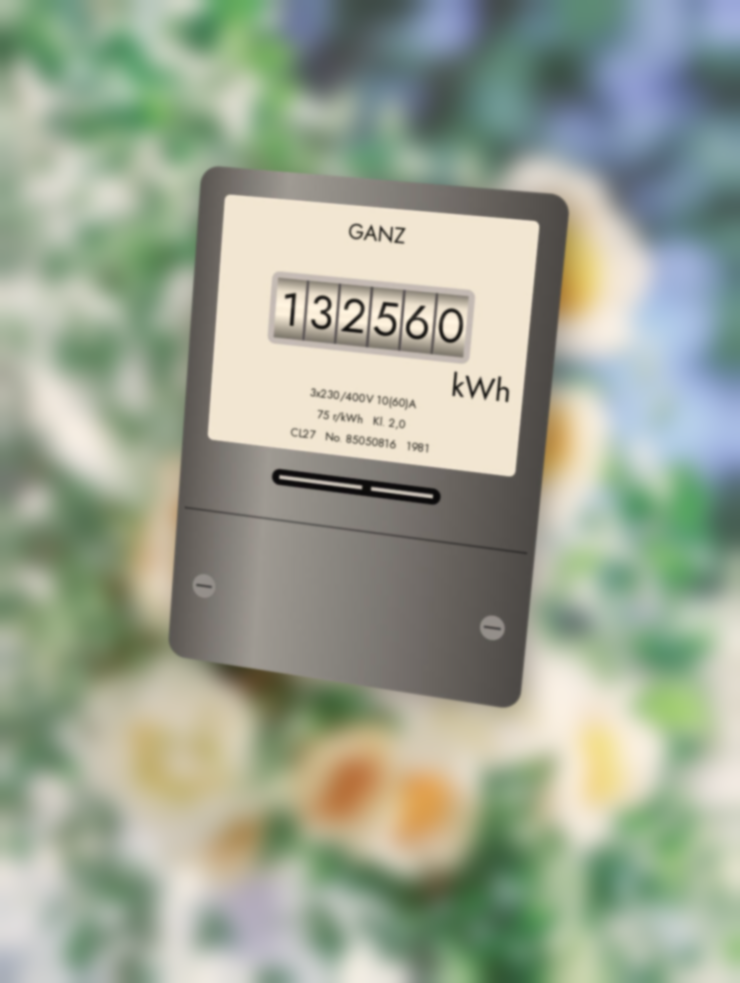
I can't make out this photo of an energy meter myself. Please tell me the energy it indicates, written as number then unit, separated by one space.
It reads 132560 kWh
